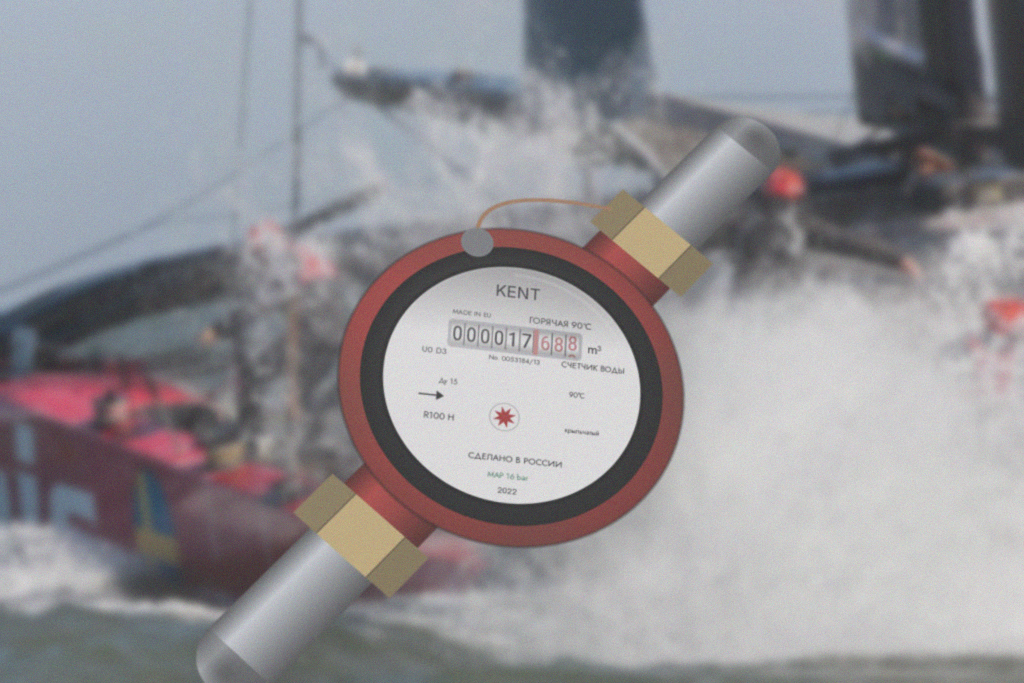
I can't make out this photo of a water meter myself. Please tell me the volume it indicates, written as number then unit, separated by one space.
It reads 17.688 m³
